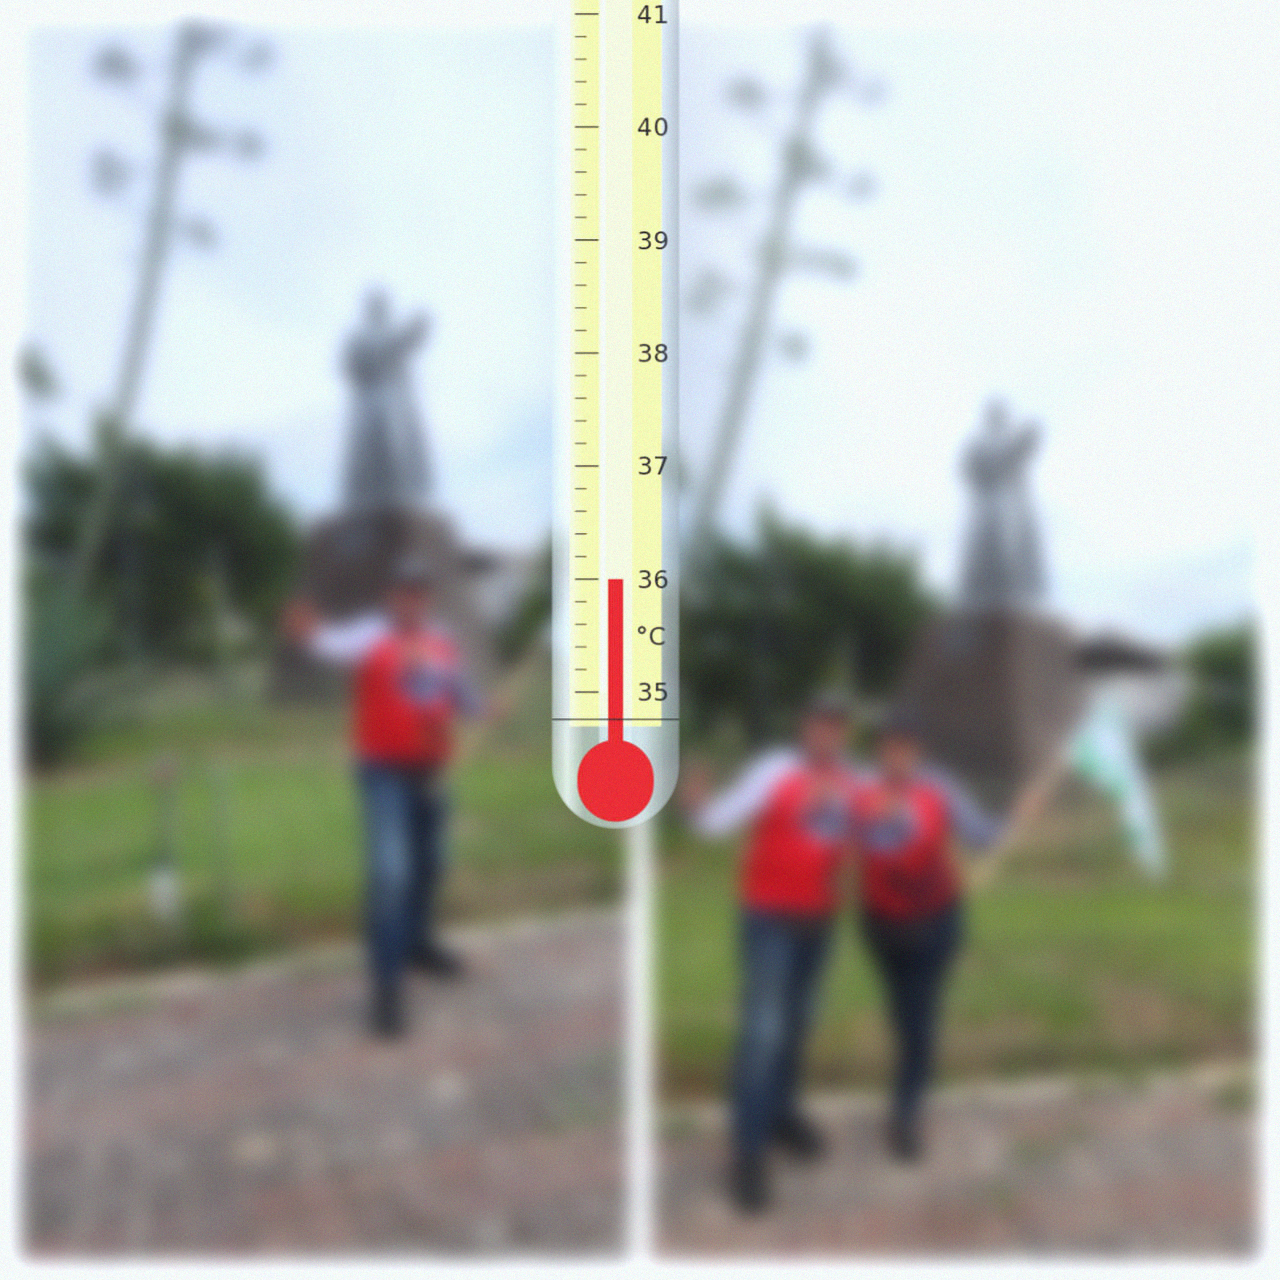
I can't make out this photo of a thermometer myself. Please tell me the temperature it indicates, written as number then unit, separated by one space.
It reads 36 °C
